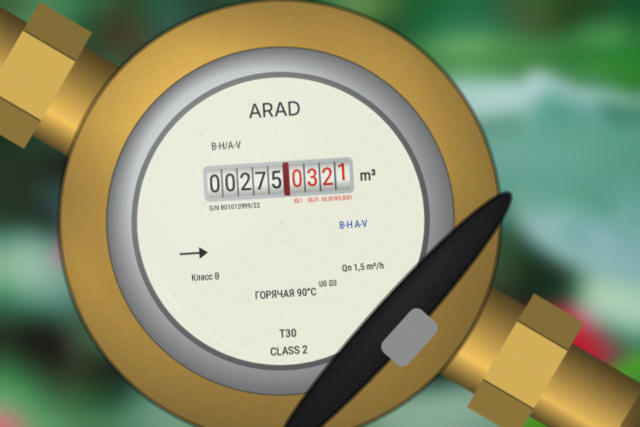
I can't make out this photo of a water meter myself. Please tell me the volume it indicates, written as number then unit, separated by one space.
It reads 275.0321 m³
